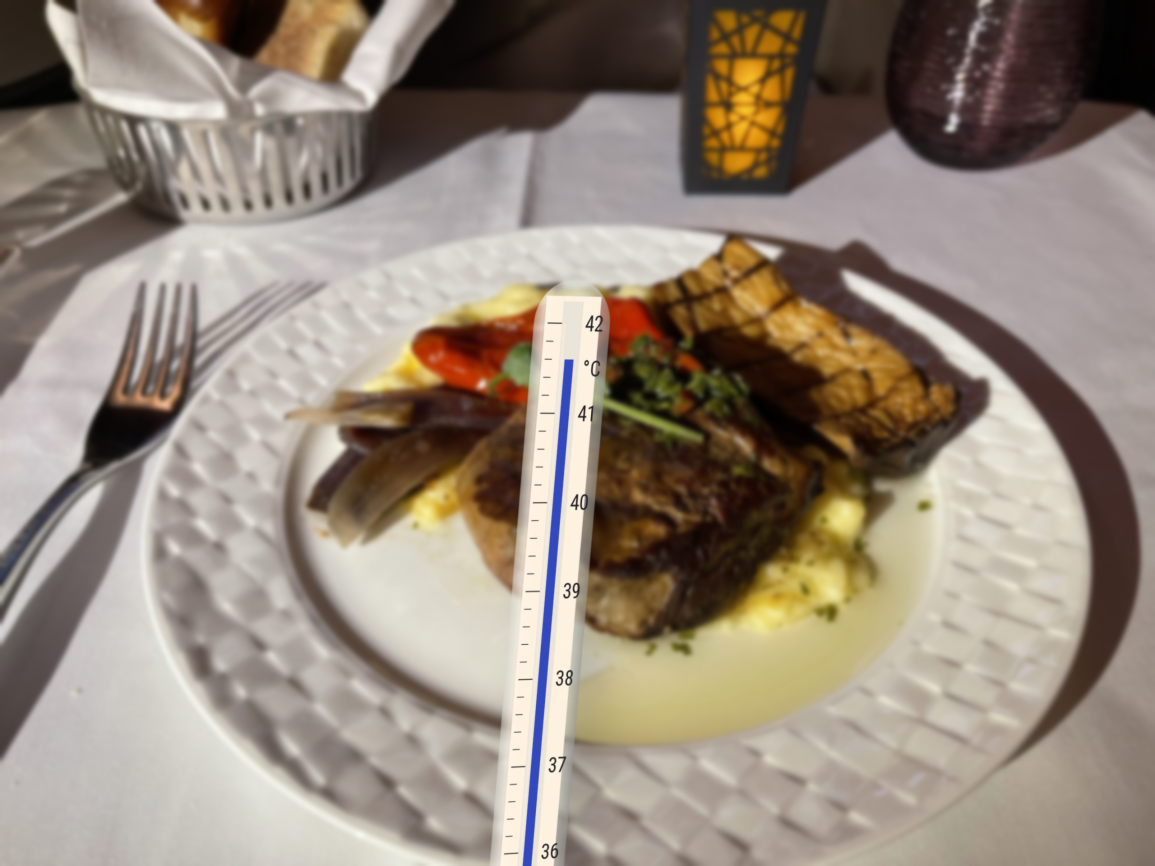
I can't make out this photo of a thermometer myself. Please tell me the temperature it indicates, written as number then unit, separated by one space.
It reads 41.6 °C
